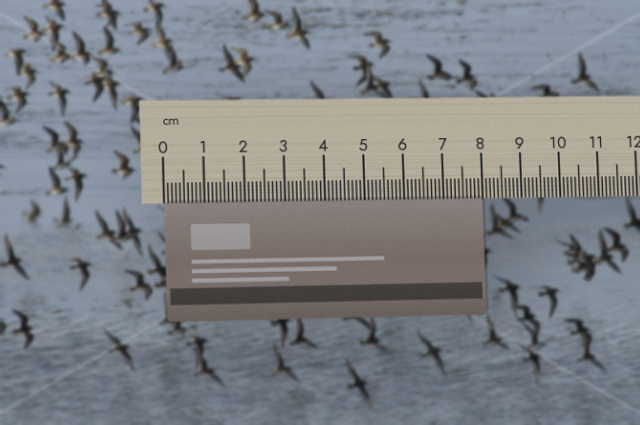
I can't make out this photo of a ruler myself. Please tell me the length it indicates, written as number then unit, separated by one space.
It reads 8 cm
